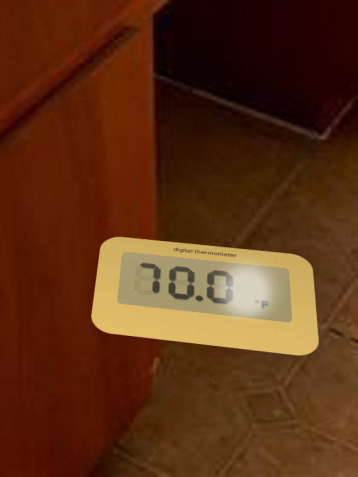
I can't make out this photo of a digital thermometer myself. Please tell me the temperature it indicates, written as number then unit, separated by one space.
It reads 70.0 °F
